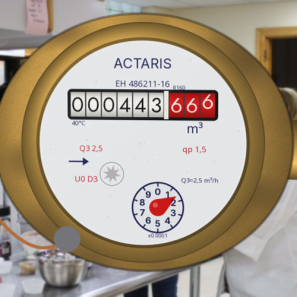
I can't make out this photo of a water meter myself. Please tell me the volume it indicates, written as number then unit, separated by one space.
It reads 443.6661 m³
